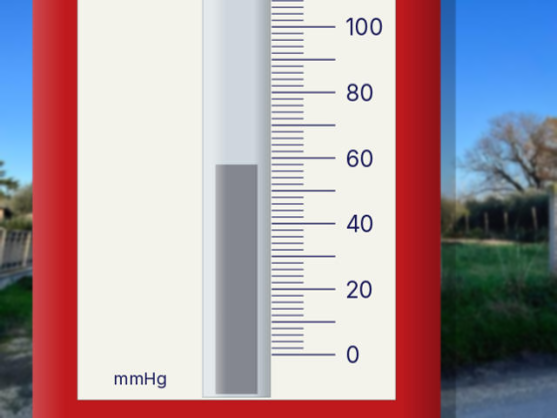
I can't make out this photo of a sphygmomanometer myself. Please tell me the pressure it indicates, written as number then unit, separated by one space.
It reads 58 mmHg
